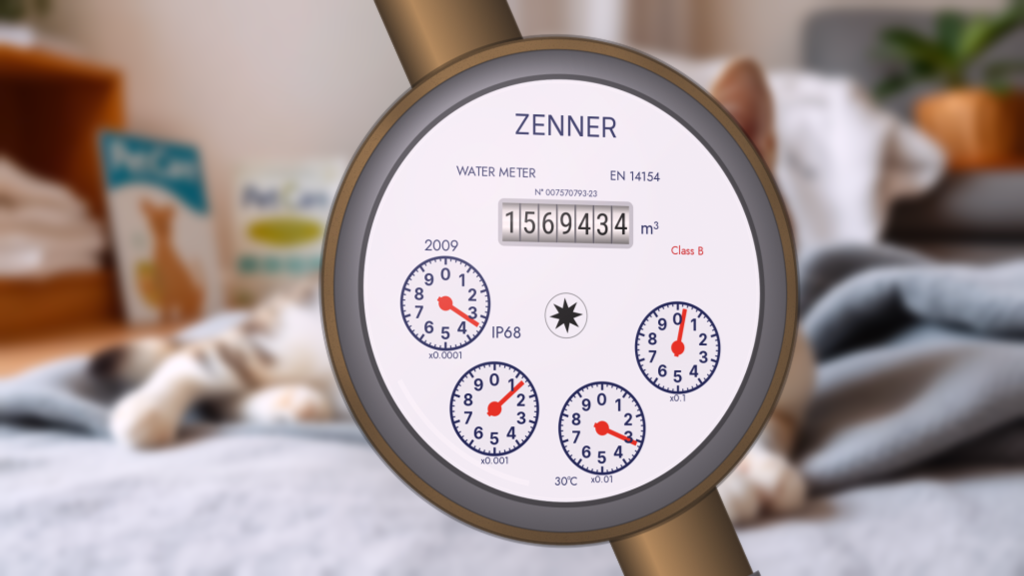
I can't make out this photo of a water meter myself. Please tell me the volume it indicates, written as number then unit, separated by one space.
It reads 1569434.0313 m³
